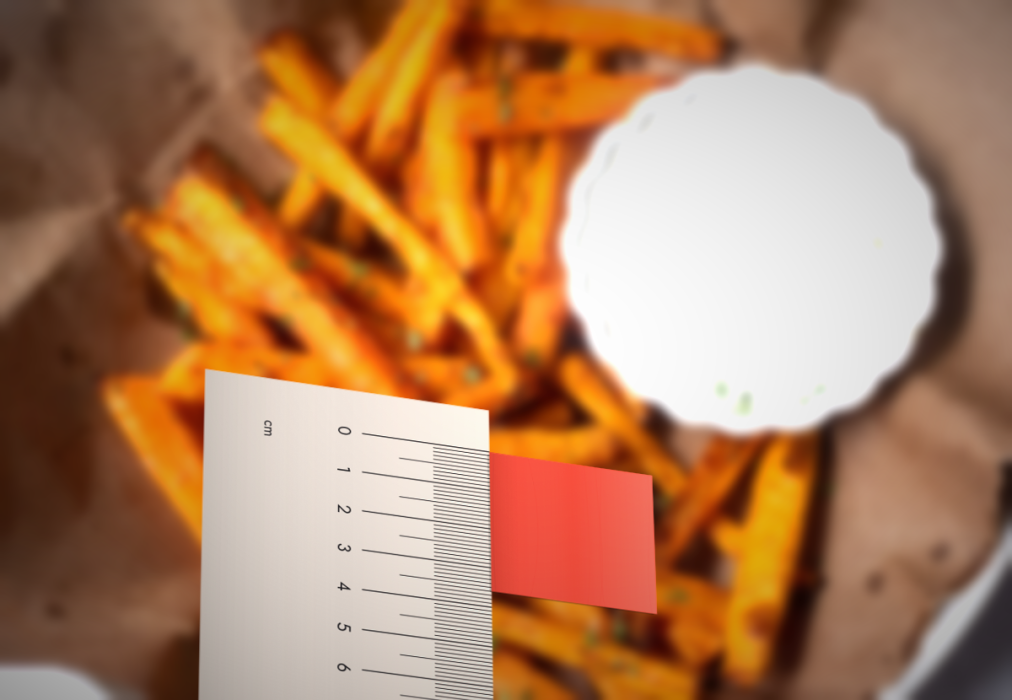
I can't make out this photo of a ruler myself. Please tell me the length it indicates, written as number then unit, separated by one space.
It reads 3.6 cm
